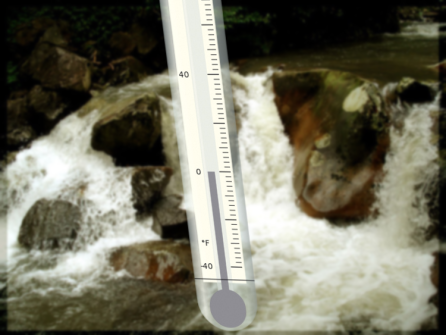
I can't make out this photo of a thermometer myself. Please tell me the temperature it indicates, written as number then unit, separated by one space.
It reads 0 °F
